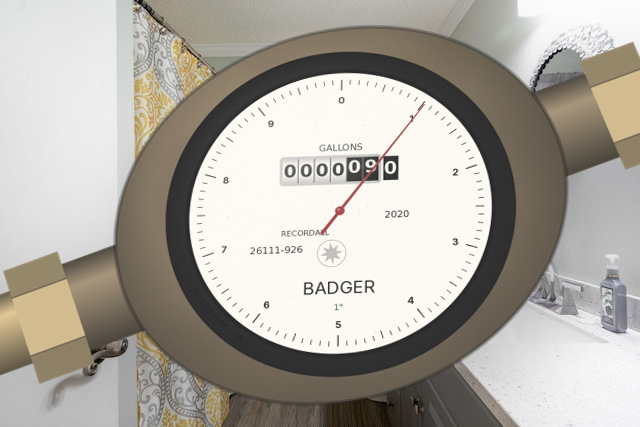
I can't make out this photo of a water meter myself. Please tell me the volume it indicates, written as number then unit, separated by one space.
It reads 91.0 gal
